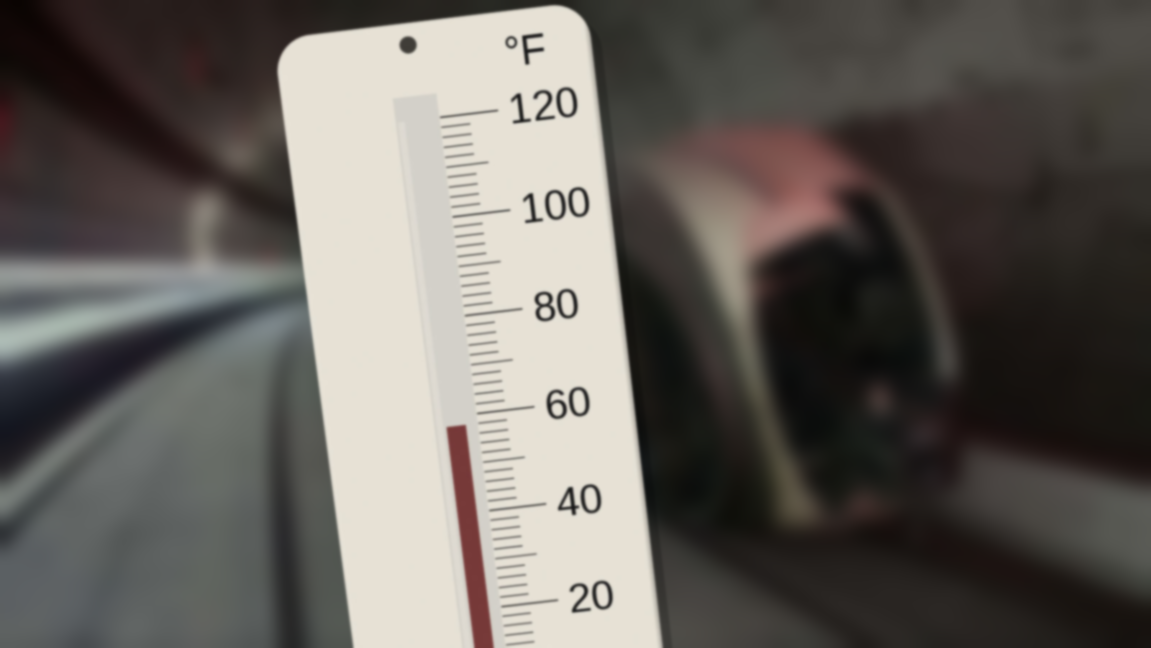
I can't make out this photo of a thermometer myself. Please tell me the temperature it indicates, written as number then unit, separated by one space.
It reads 58 °F
